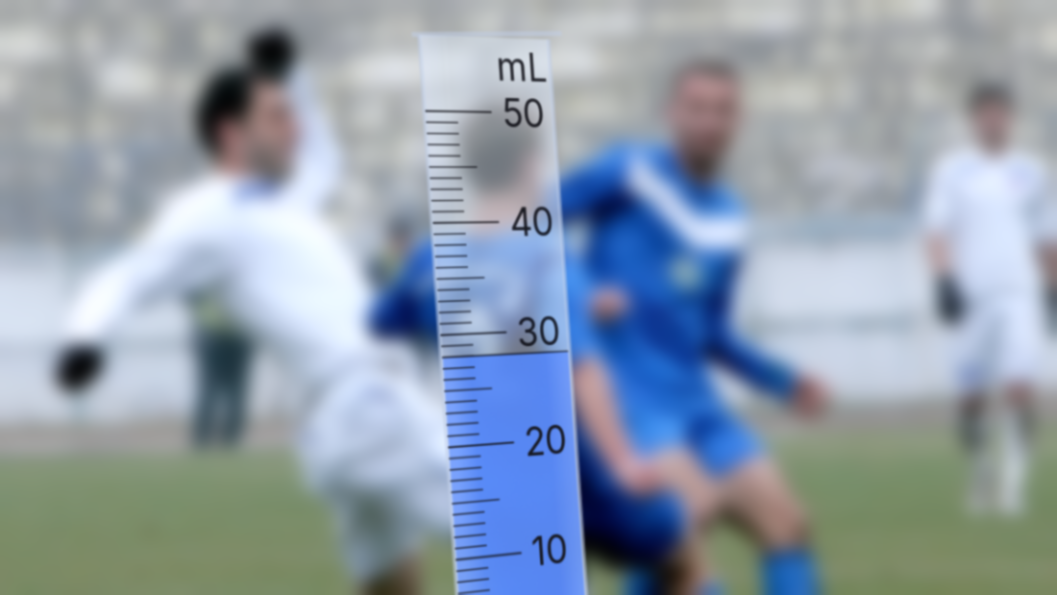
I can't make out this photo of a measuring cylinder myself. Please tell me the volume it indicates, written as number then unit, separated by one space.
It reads 28 mL
